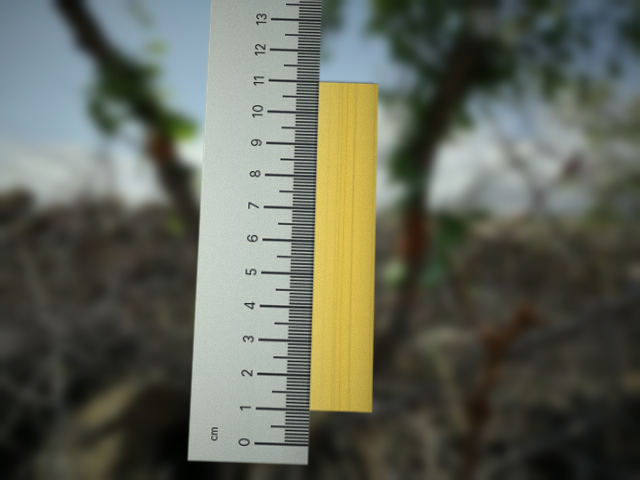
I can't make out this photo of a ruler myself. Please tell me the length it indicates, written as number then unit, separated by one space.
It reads 10 cm
